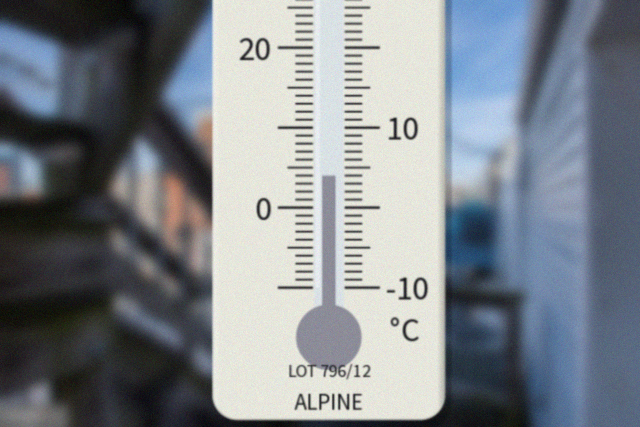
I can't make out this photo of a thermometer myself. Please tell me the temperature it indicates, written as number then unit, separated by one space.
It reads 4 °C
